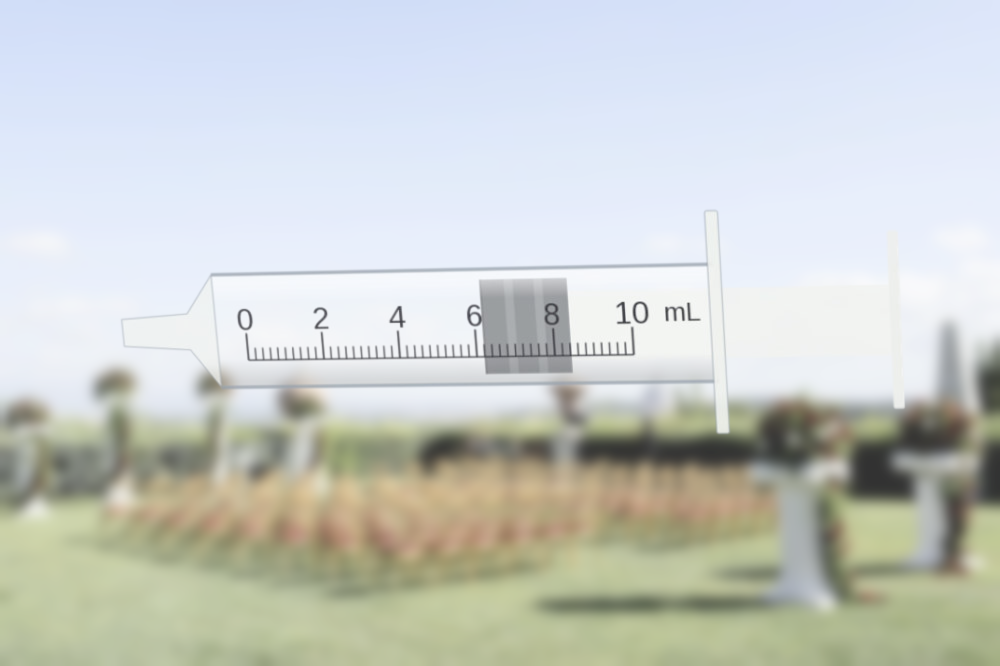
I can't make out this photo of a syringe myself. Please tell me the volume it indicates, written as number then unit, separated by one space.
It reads 6.2 mL
